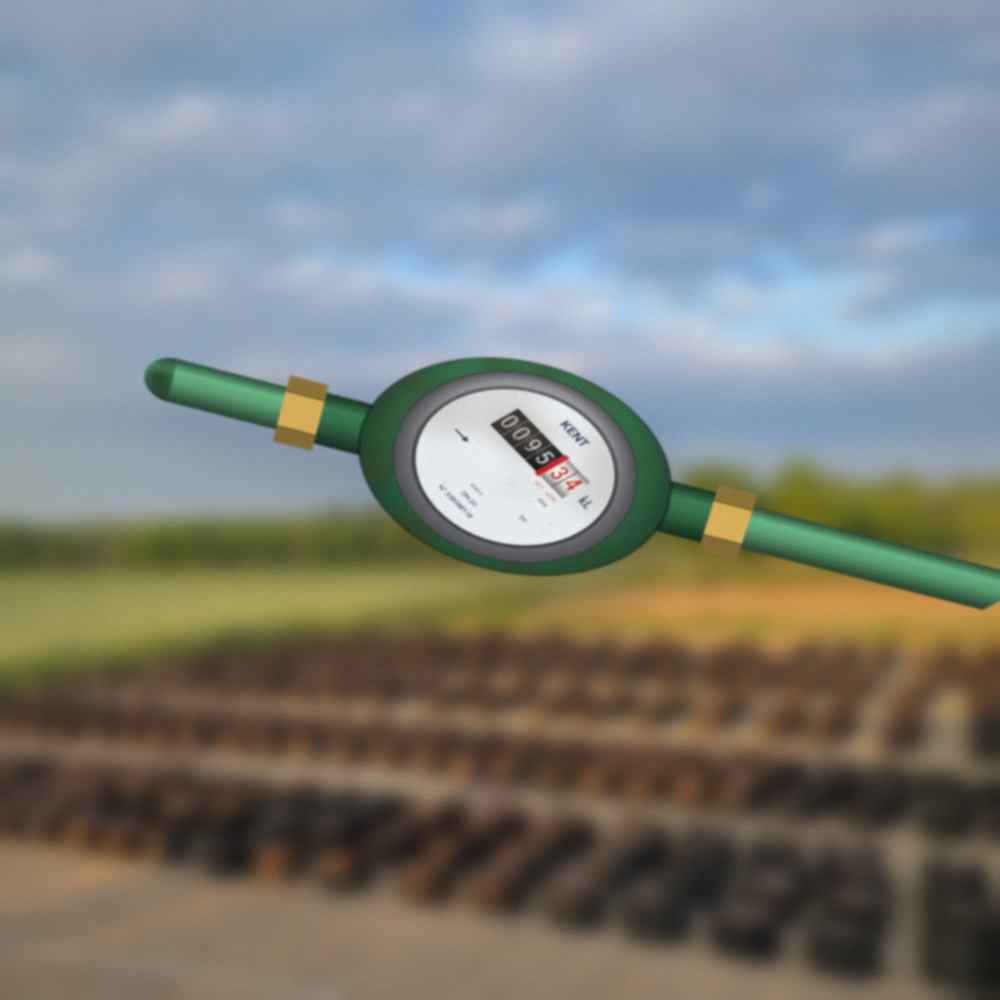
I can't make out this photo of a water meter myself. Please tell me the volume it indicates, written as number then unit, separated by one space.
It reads 95.34 kL
